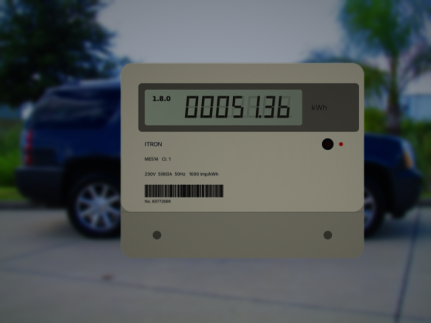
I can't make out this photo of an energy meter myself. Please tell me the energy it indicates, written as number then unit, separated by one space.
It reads 51.36 kWh
